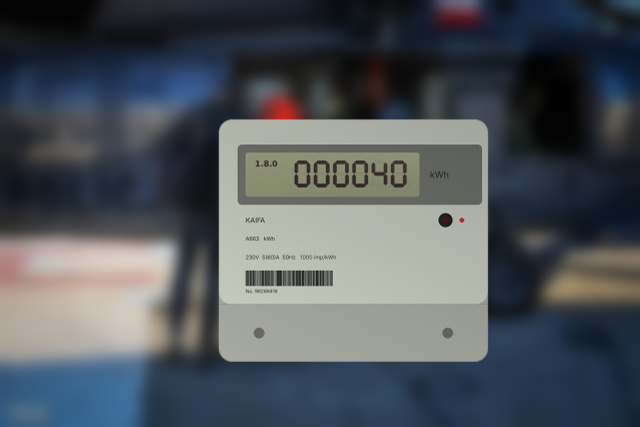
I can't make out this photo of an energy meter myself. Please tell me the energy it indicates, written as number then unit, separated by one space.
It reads 40 kWh
